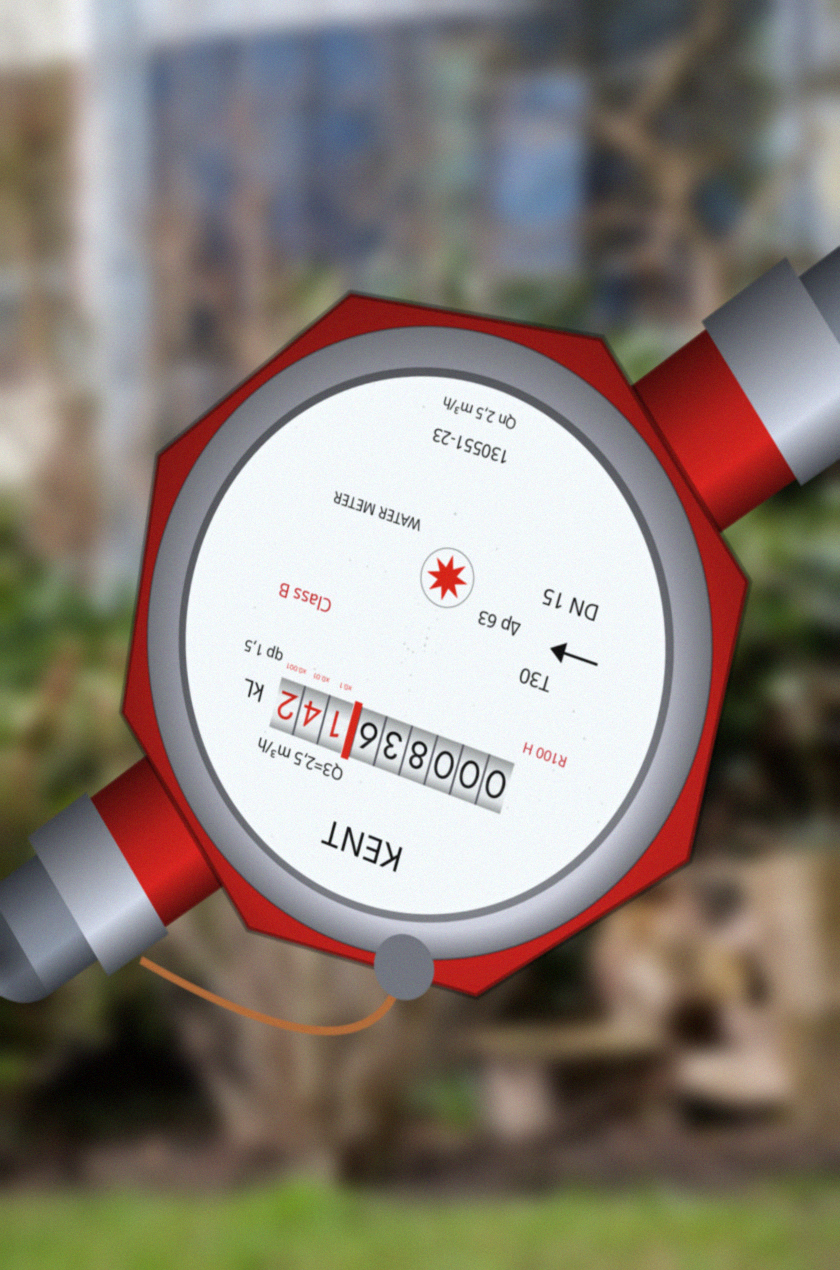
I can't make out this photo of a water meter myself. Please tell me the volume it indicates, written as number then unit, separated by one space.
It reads 836.142 kL
